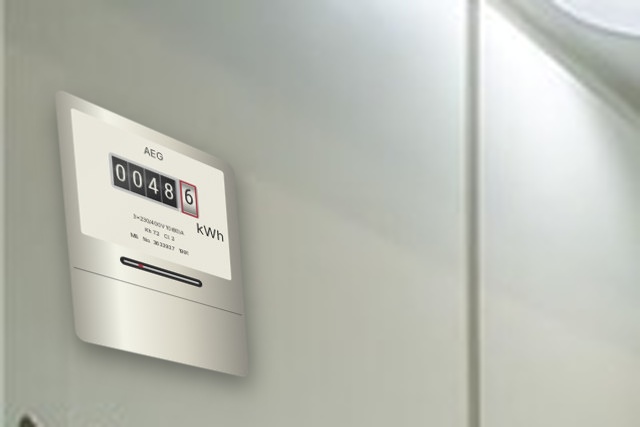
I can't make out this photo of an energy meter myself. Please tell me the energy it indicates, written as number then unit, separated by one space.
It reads 48.6 kWh
